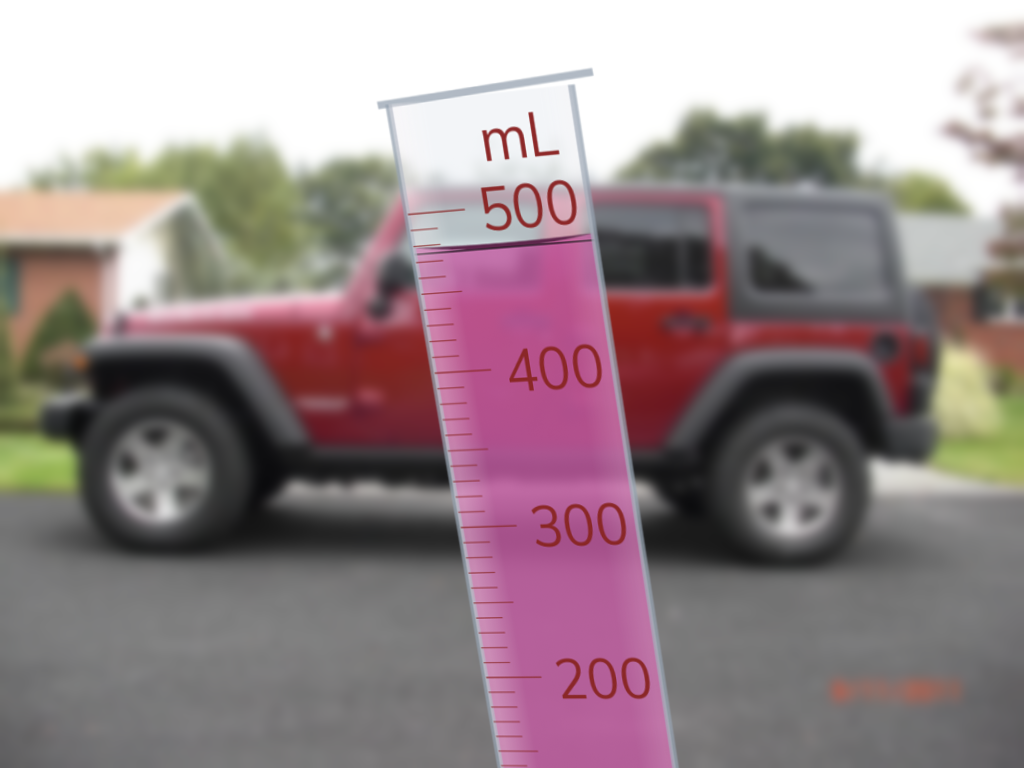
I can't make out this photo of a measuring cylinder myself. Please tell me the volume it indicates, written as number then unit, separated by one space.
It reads 475 mL
